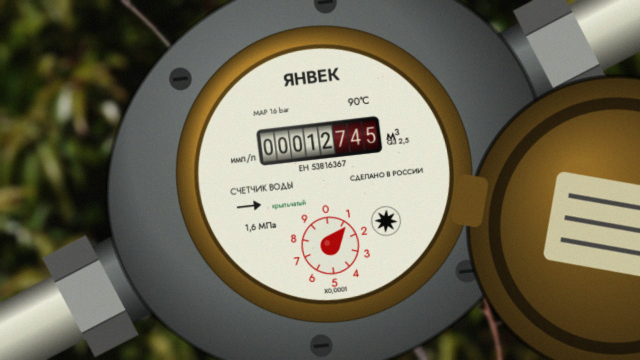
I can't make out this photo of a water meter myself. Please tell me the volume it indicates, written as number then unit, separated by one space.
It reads 12.7451 m³
